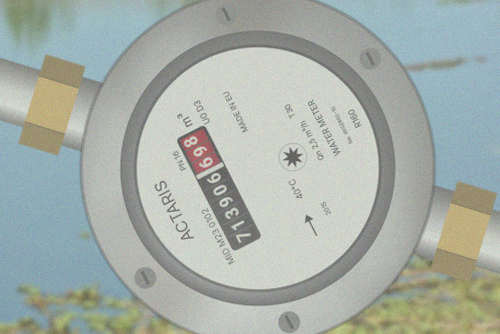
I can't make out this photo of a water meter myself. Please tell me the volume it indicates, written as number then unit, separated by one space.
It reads 713906.698 m³
